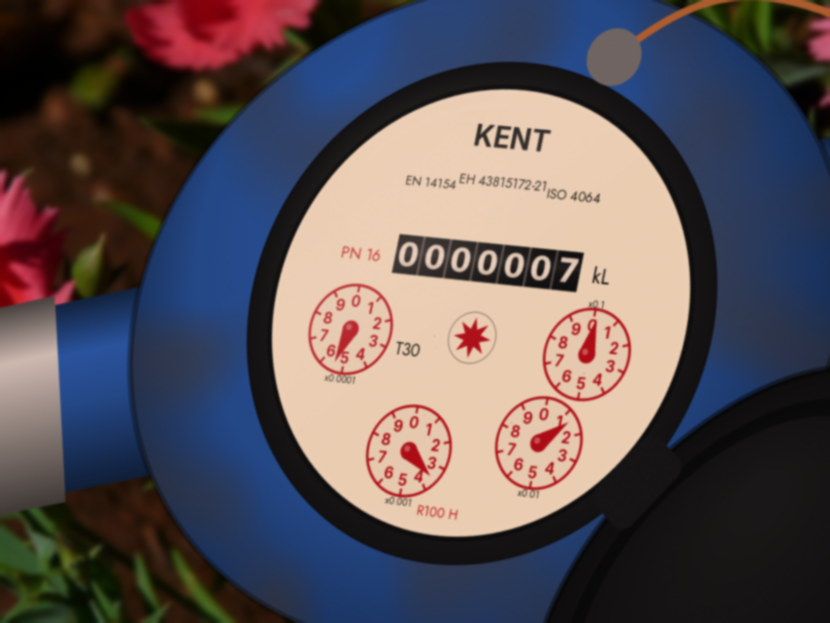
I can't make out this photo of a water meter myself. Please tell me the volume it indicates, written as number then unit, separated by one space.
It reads 7.0135 kL
